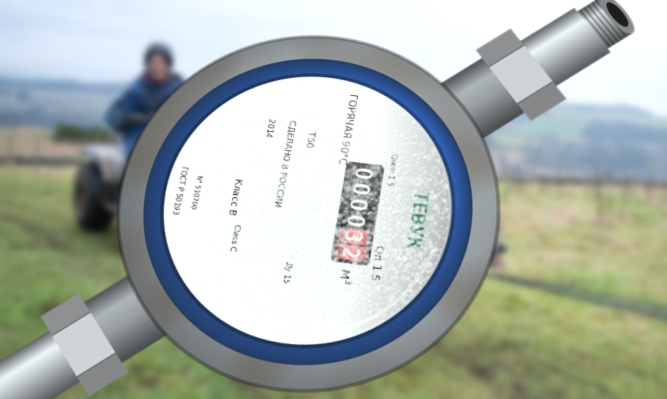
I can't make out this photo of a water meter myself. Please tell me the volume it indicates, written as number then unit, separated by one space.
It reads 0.32 m³
